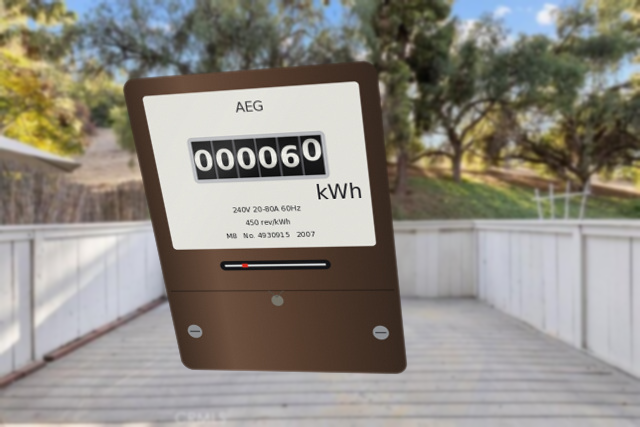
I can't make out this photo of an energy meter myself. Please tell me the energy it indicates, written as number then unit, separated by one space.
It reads 60 kWh
